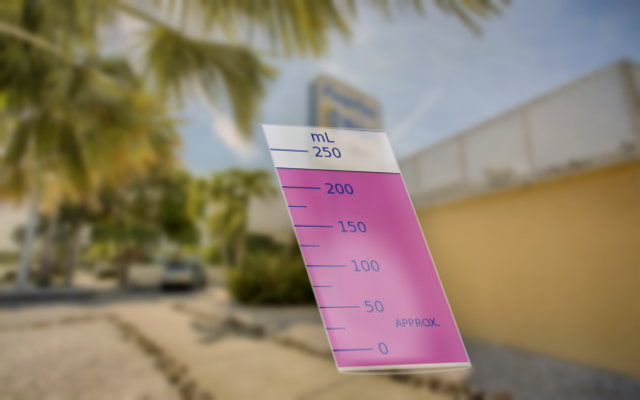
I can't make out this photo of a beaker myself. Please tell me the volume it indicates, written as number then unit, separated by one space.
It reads 225 mL
